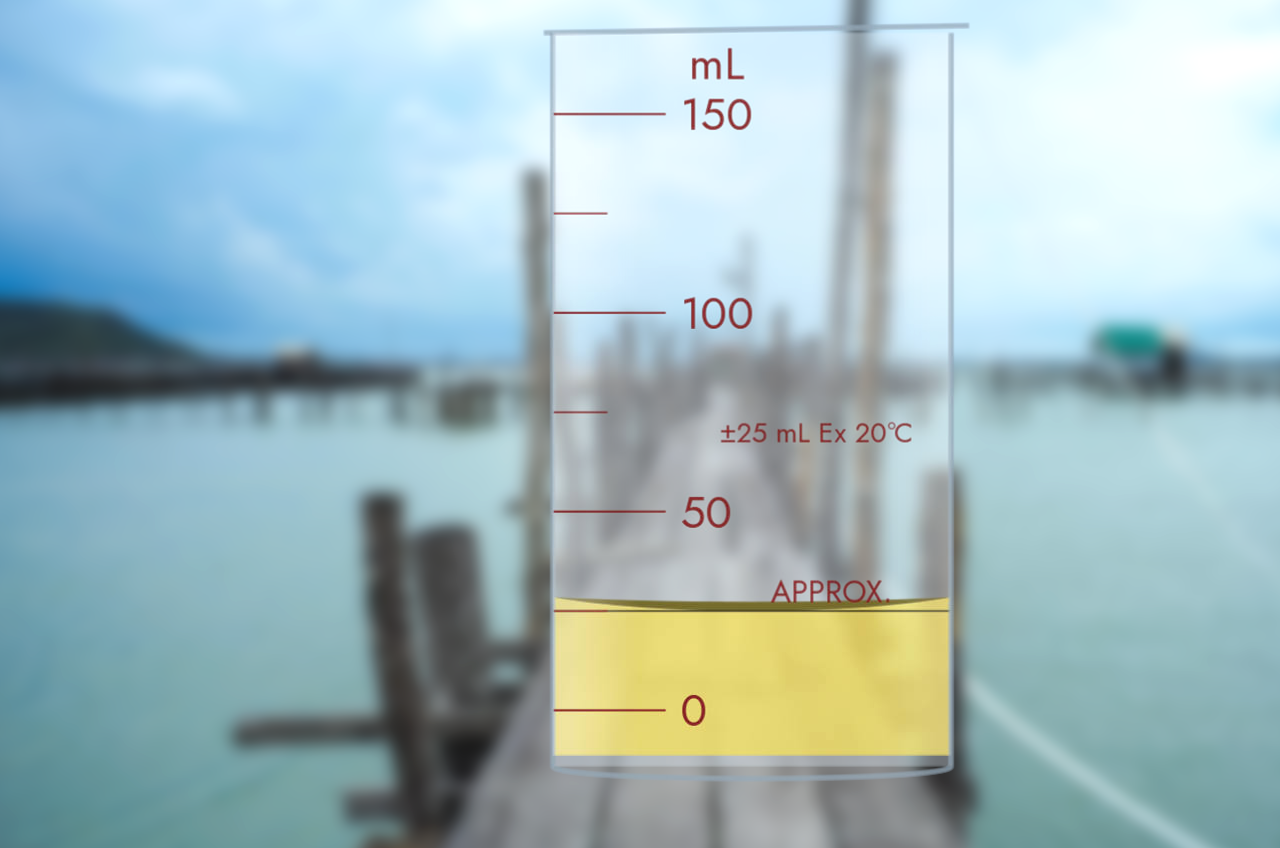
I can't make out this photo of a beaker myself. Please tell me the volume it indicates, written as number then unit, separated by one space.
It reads 25 mL
